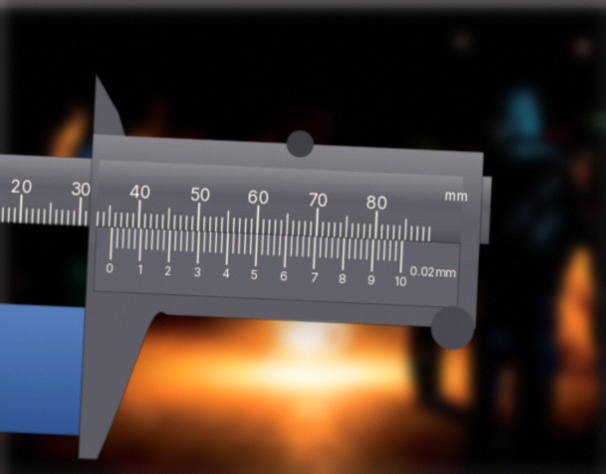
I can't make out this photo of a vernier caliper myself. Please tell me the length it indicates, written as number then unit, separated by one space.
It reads 35.5 mm
